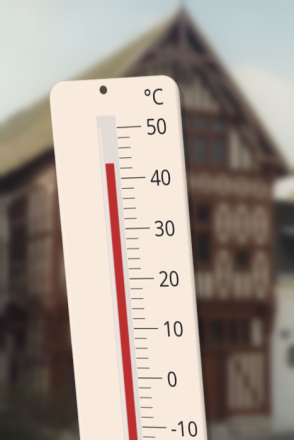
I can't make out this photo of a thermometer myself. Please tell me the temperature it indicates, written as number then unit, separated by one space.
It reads 43 °C
